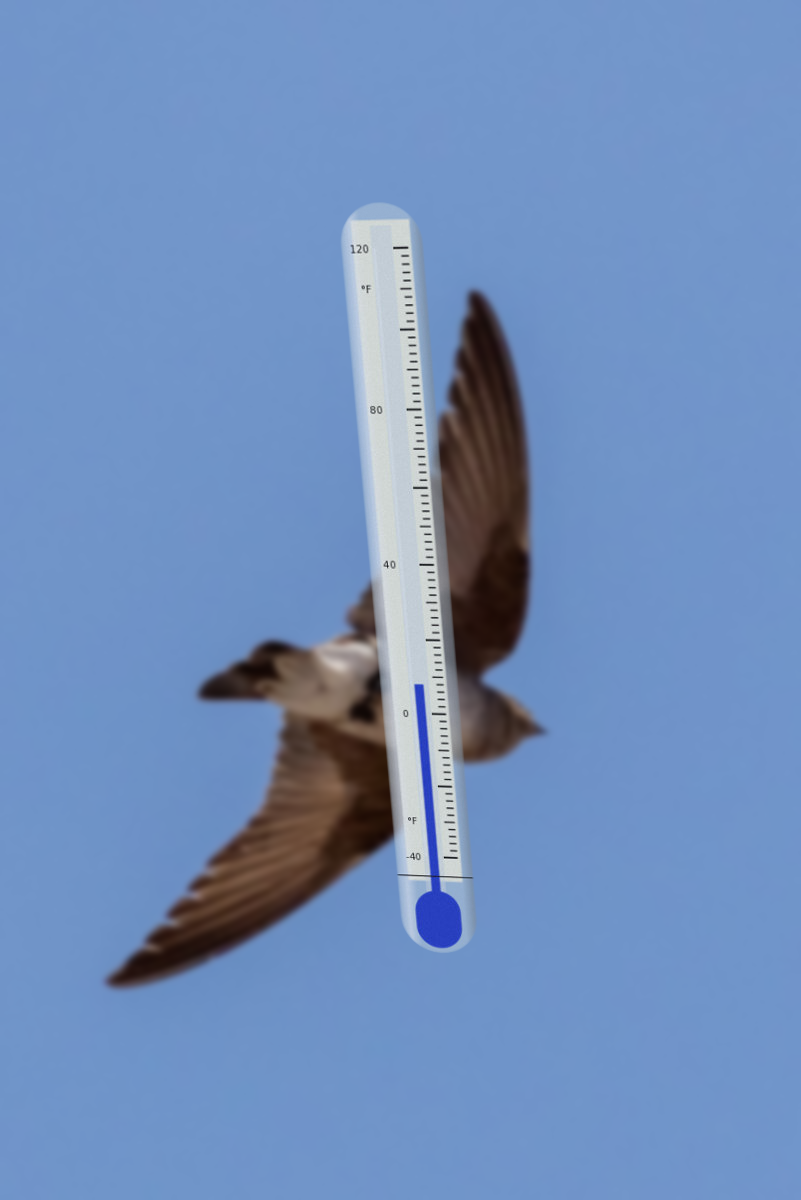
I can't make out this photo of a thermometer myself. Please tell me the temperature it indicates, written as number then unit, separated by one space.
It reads 8 °F
